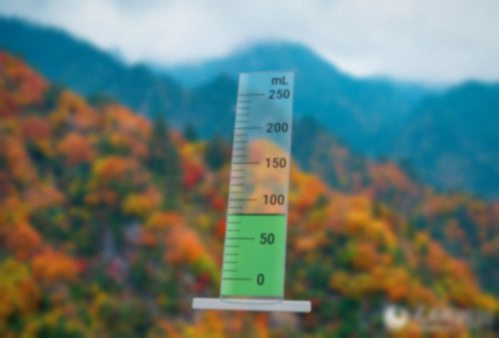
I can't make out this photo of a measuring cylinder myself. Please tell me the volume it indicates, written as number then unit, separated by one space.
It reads 80 mL
